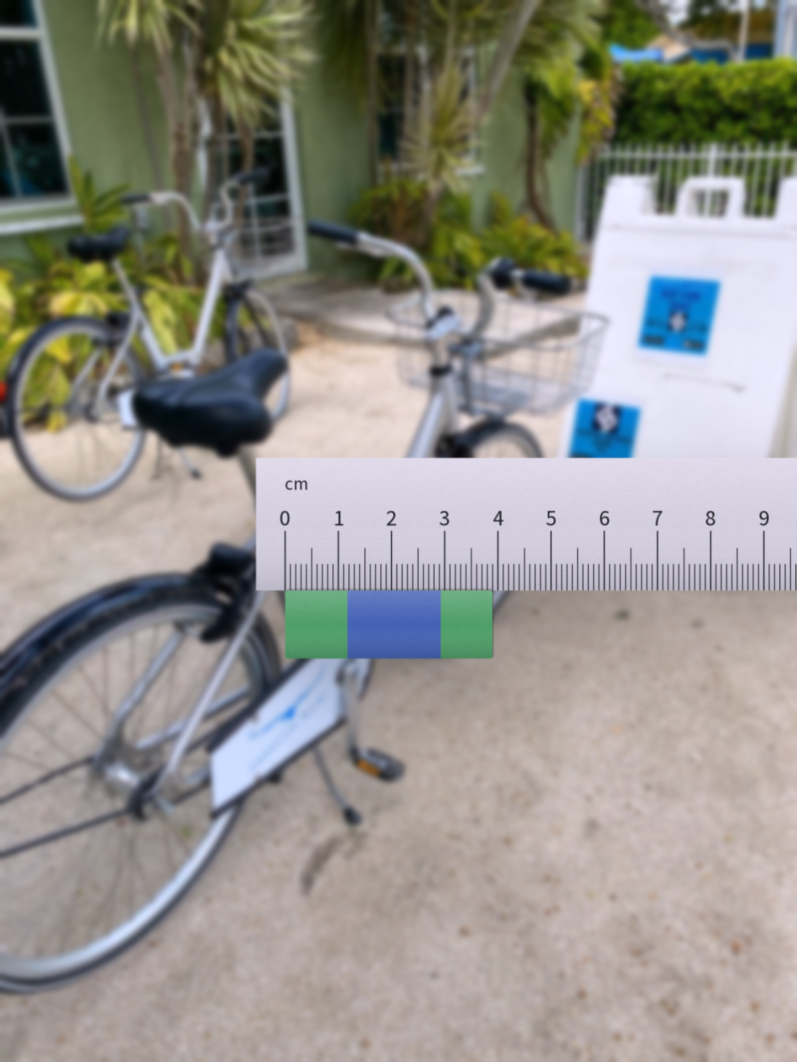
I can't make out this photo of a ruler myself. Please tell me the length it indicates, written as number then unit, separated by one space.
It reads 3.9 cm
